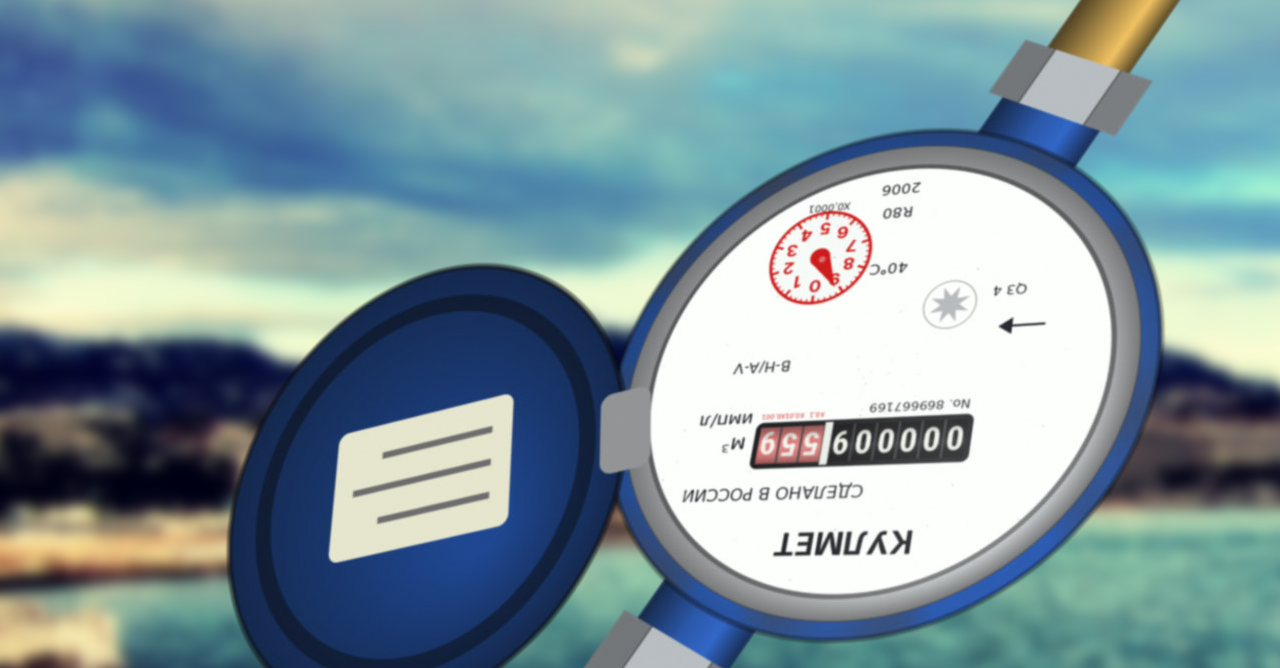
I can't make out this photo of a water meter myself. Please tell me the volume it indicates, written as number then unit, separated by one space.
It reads 9.5589 m³
